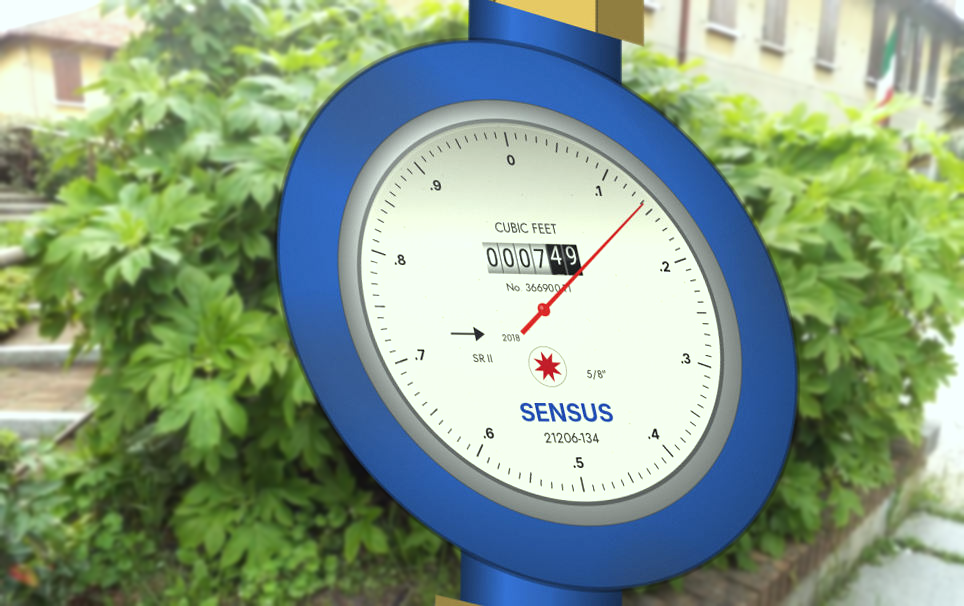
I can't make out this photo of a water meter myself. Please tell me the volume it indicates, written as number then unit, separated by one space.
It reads 749.14 ft³
